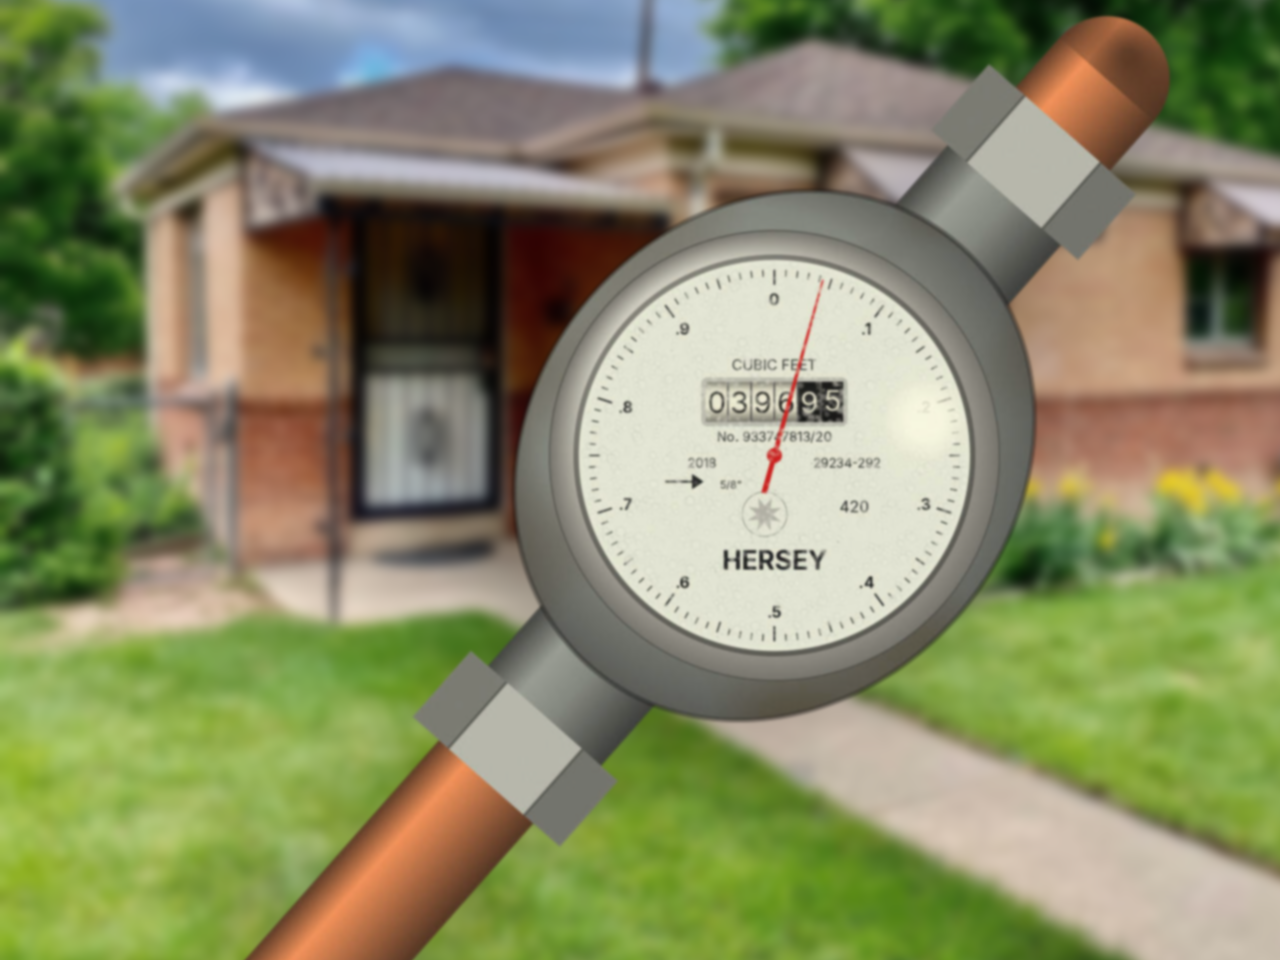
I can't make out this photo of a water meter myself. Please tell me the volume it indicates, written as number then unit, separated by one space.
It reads 39695.04 ft³
